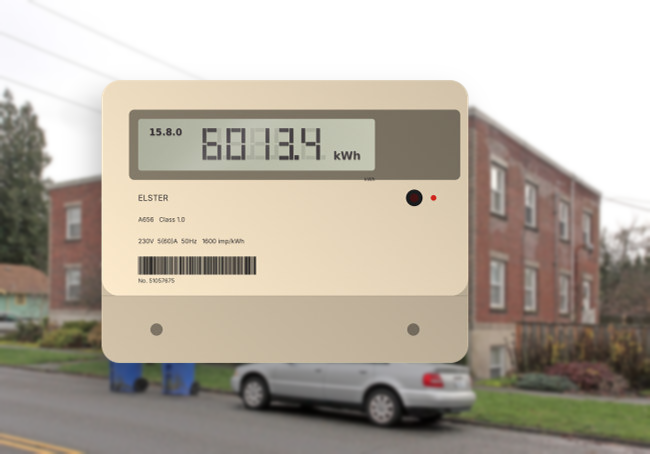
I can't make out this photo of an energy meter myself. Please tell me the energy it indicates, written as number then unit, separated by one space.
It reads 6013.4 kWh
